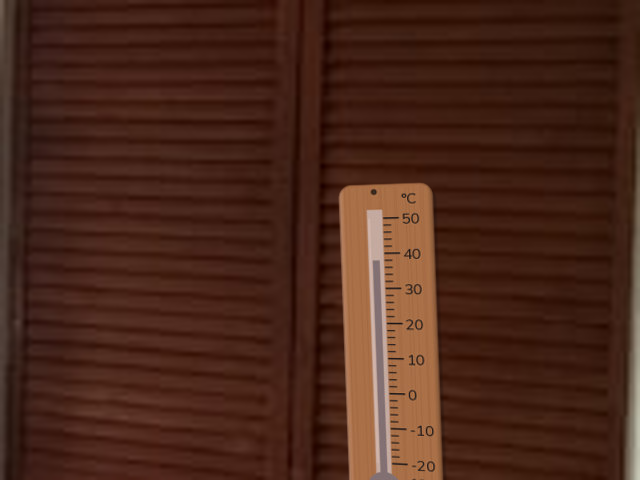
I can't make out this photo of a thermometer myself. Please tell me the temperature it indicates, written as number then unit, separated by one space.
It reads 38 °C
